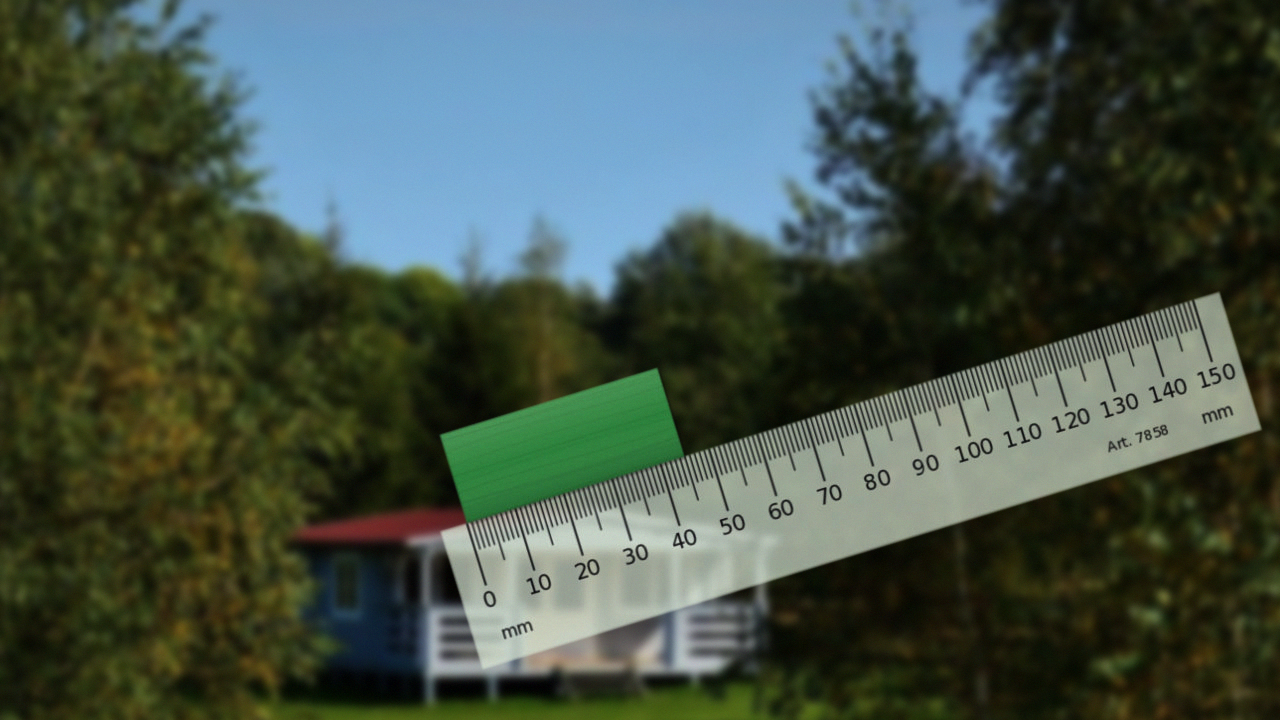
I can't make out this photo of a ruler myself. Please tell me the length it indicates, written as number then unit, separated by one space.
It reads 45 mm
